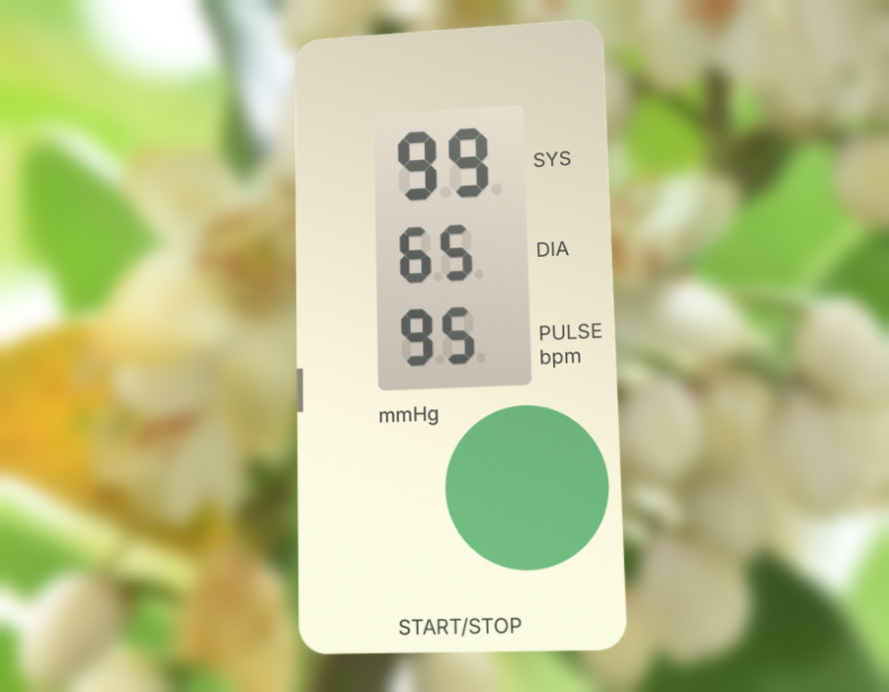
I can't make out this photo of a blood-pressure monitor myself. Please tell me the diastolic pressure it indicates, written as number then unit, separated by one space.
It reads 65 mmHg
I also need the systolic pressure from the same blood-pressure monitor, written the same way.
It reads 99 mmHg
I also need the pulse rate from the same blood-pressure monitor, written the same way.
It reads 95 bpm
